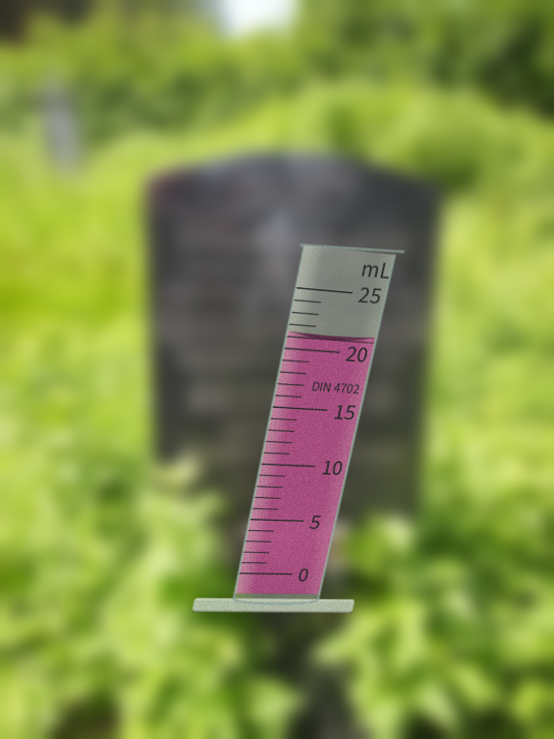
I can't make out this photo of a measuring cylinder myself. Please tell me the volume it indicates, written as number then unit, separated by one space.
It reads 21 mL
